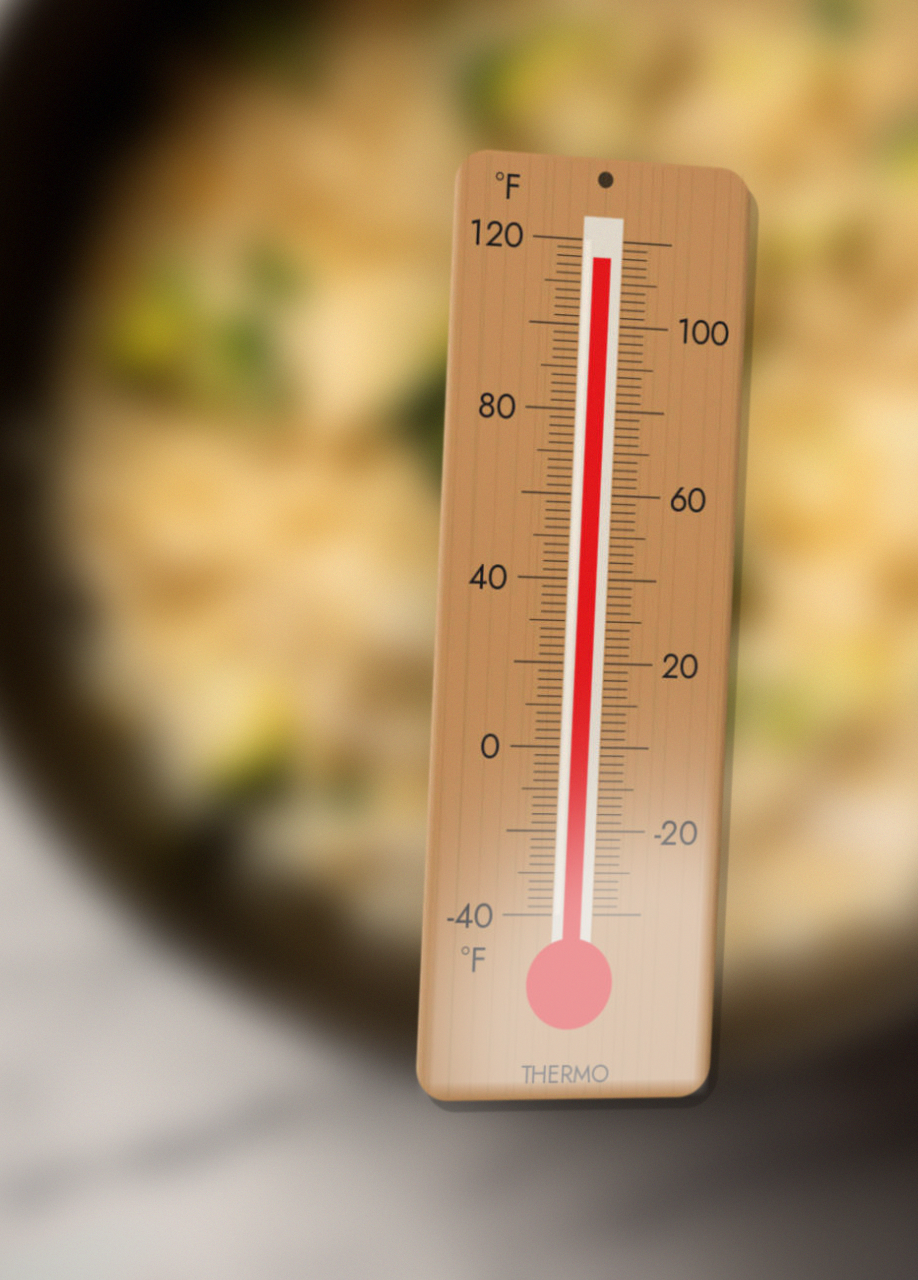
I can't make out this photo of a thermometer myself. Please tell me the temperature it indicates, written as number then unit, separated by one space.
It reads 116 °F
